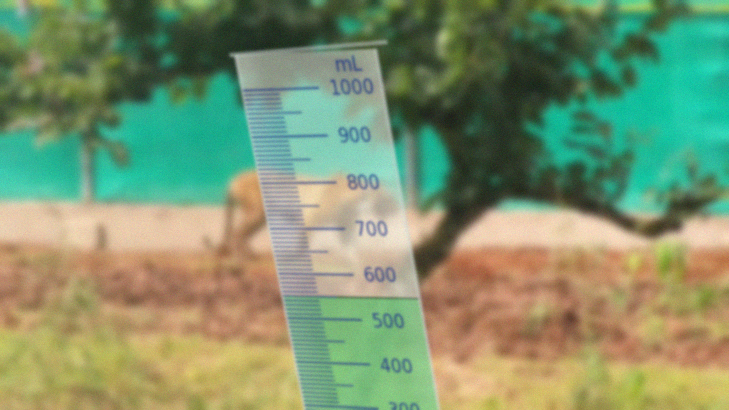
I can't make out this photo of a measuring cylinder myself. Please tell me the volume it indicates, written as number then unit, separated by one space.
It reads 550 mL
